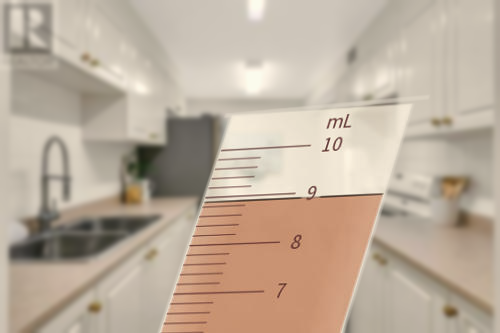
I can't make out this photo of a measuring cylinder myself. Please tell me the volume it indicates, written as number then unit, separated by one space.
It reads 8.9 mL
